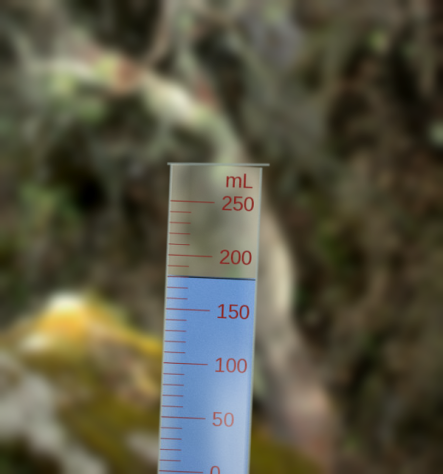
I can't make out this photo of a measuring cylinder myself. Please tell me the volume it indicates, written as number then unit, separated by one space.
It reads 180 mL
